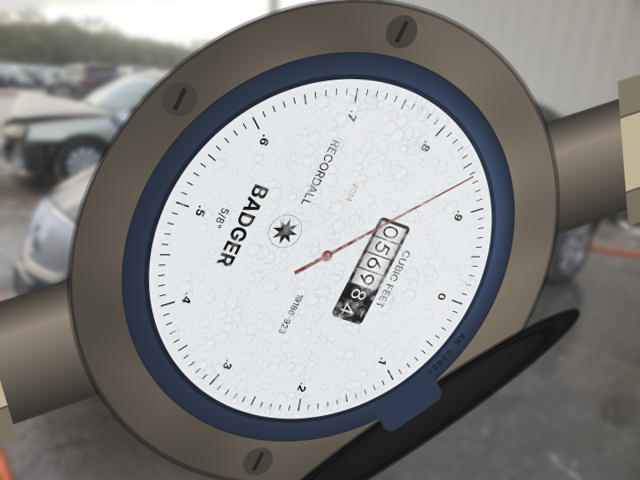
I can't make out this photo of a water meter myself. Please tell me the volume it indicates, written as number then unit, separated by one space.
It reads 56983.86 ft³
